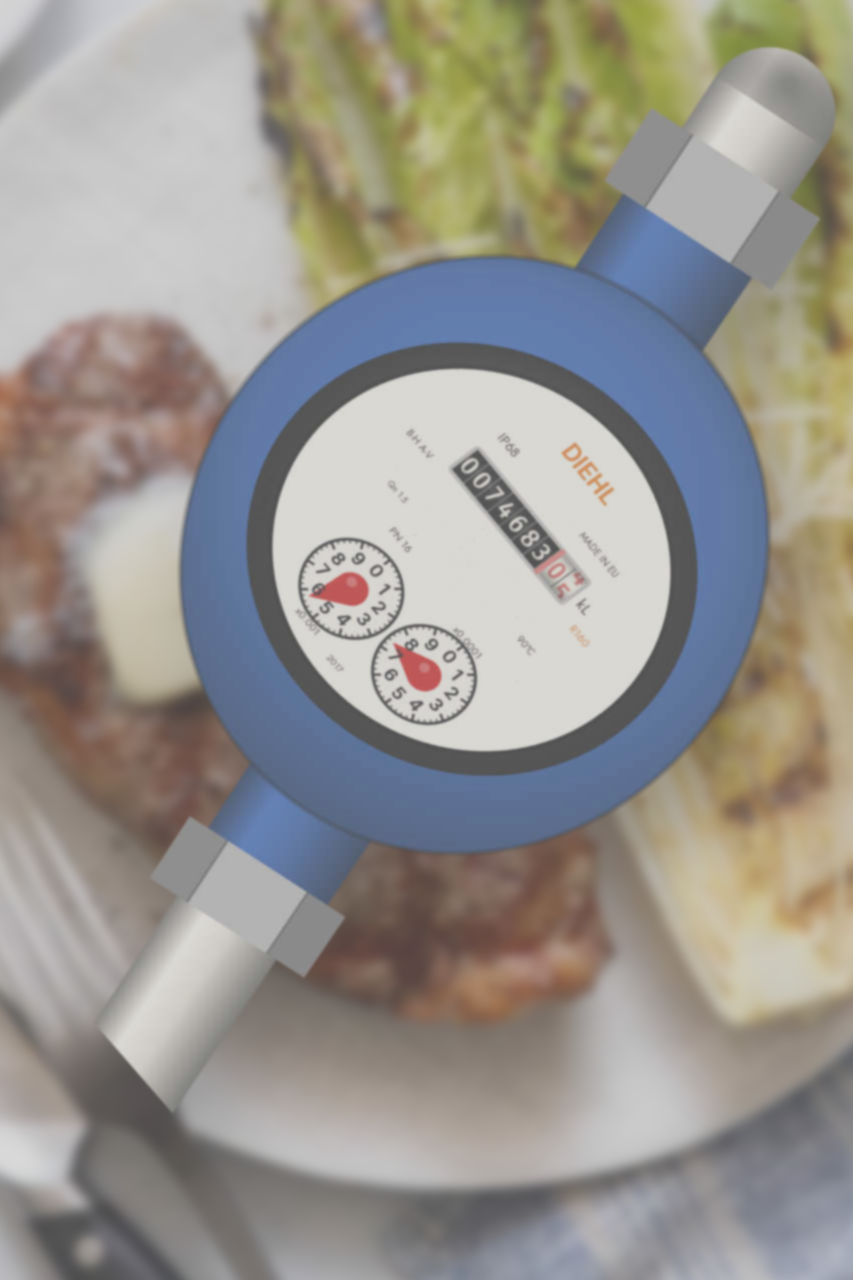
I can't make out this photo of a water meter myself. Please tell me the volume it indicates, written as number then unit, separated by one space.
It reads 74683.0457 kL
